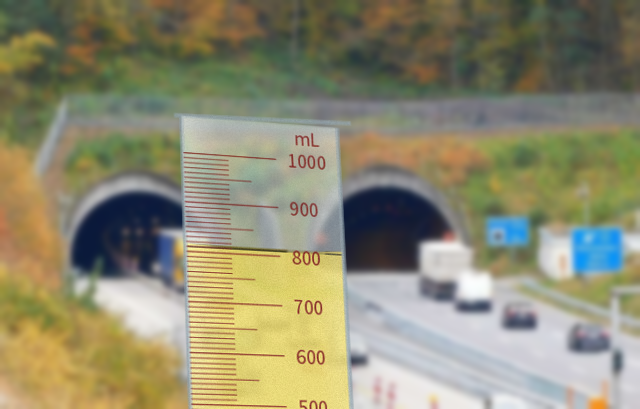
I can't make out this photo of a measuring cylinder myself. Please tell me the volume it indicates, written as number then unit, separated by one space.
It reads 810 mL
